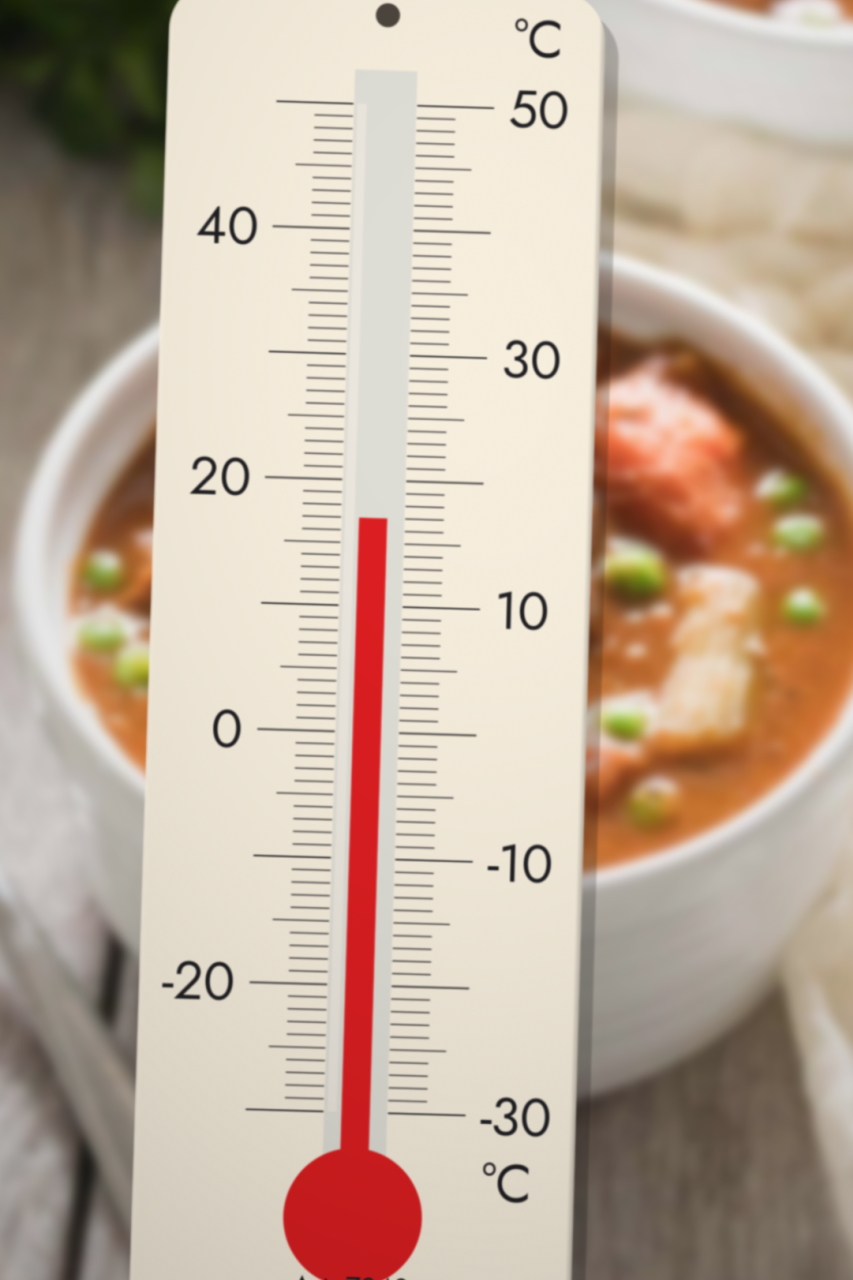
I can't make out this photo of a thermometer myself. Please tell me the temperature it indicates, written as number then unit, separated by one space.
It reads 17 °C
